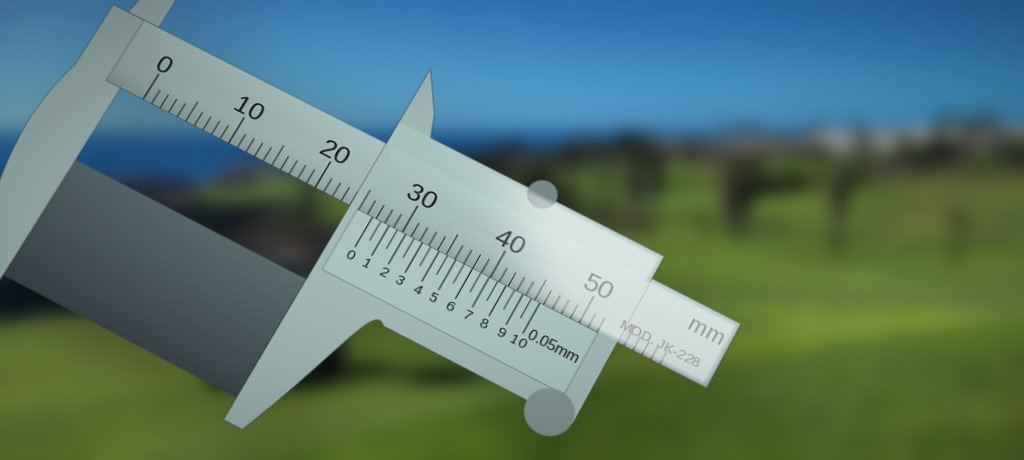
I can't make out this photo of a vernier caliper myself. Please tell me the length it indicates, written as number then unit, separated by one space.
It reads 26.6 mm
